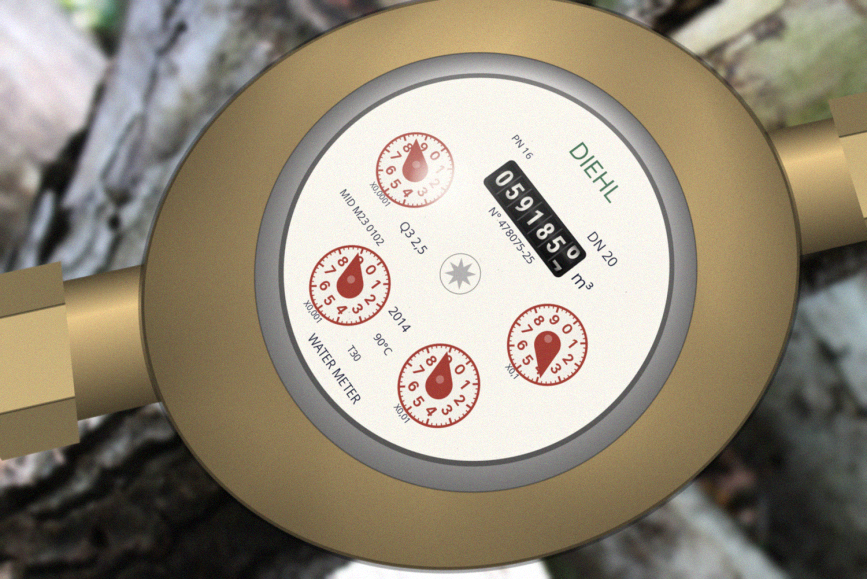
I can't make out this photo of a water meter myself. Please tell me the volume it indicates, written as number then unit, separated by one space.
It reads 591856.3888 m³
